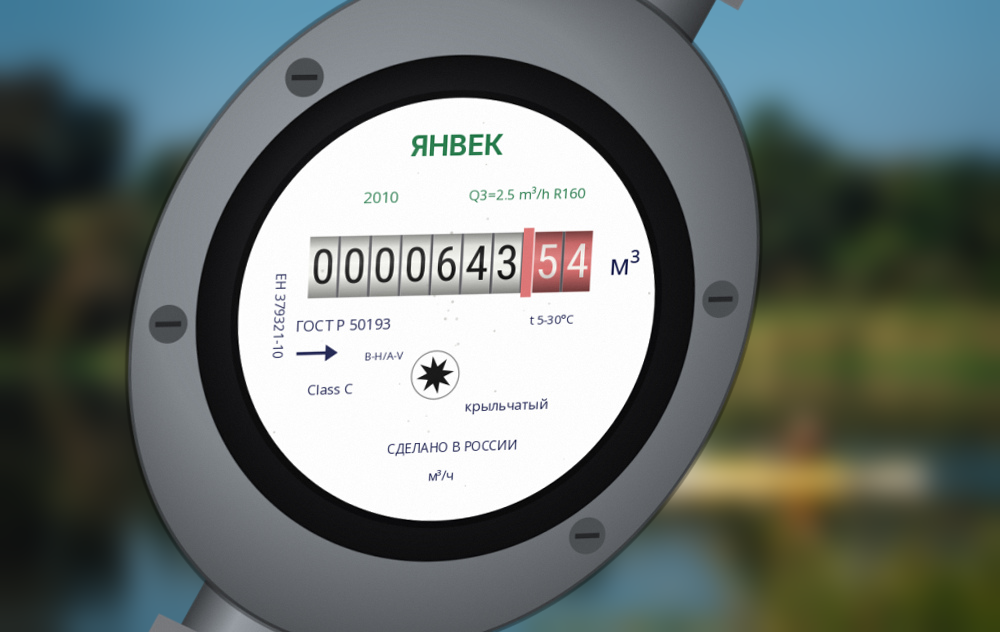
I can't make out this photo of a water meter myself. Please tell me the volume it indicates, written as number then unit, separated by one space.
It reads 643.54 m³
